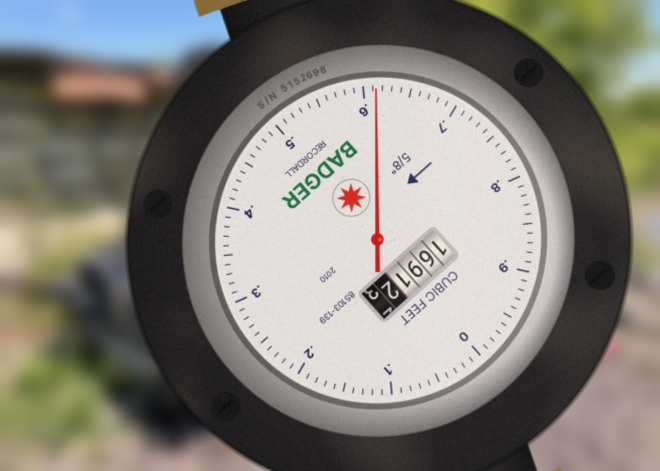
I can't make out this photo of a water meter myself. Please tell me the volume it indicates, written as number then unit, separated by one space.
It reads 169122.61 ft³
